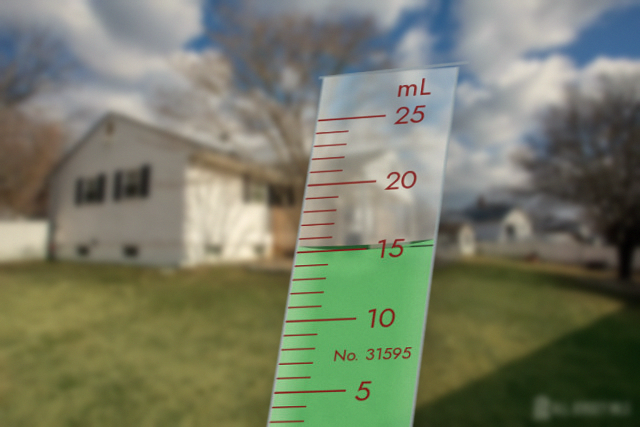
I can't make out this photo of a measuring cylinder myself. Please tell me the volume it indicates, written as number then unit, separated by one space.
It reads 15 mL
